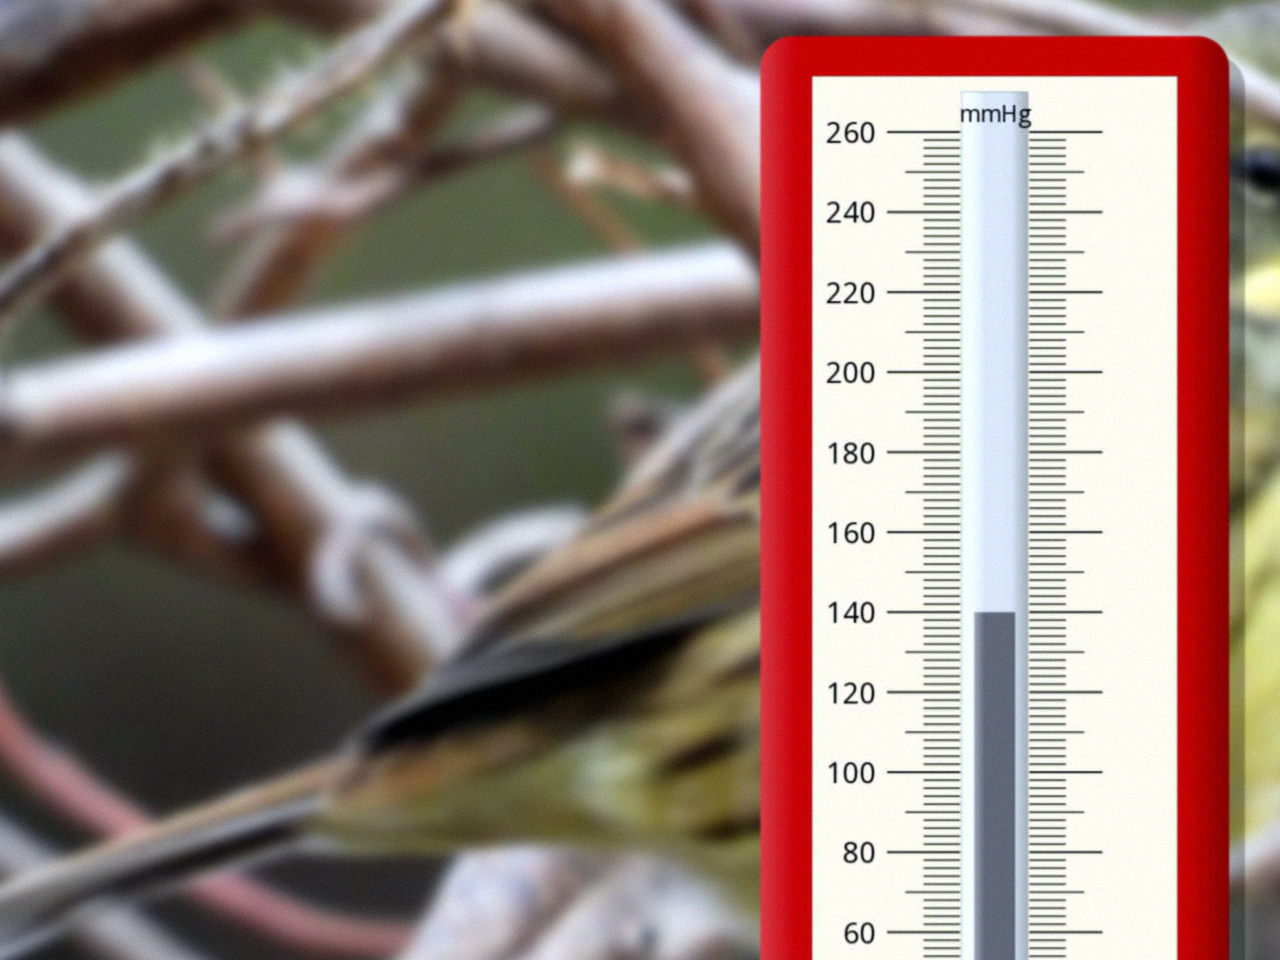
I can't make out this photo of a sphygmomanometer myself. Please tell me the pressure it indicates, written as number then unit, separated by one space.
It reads 140 mmHg
